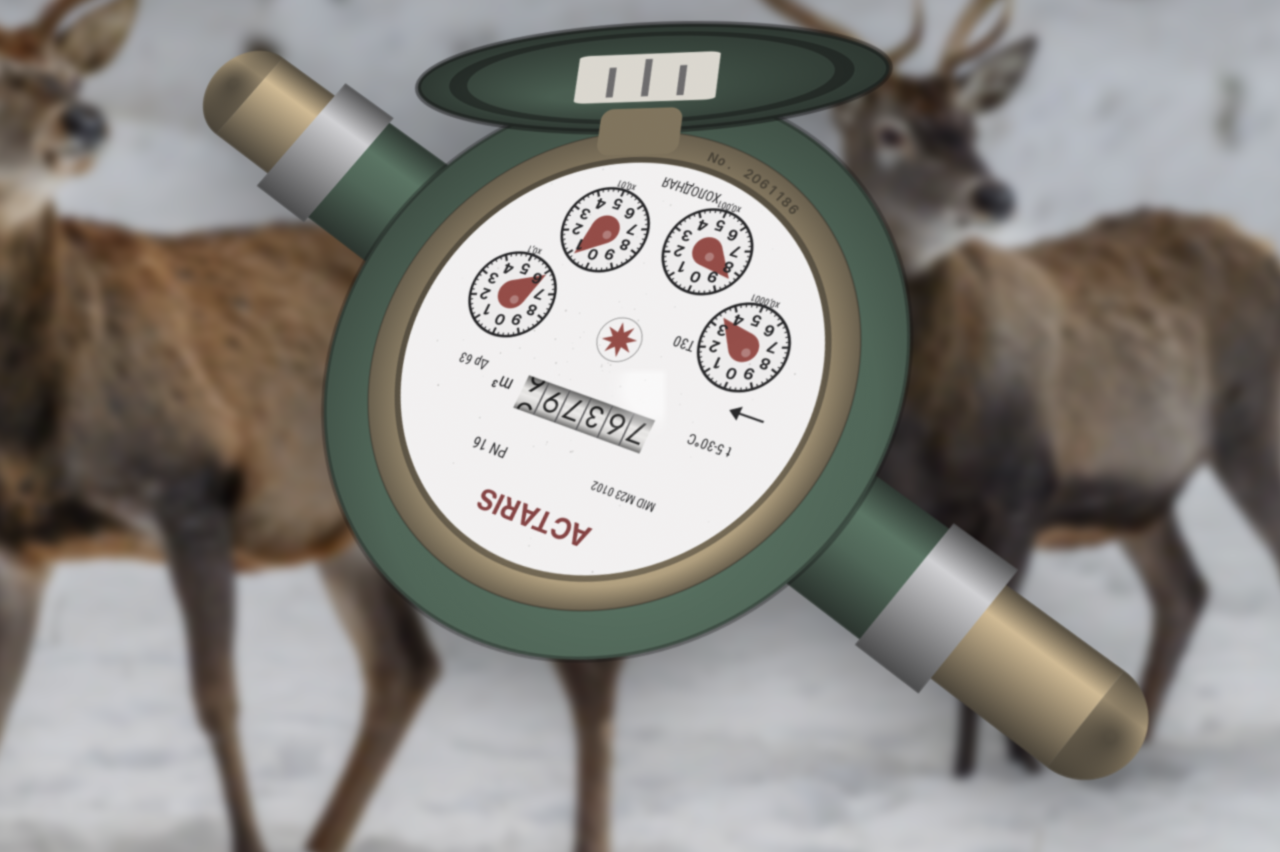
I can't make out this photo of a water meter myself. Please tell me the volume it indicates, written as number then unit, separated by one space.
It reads 763795.6083 m³
